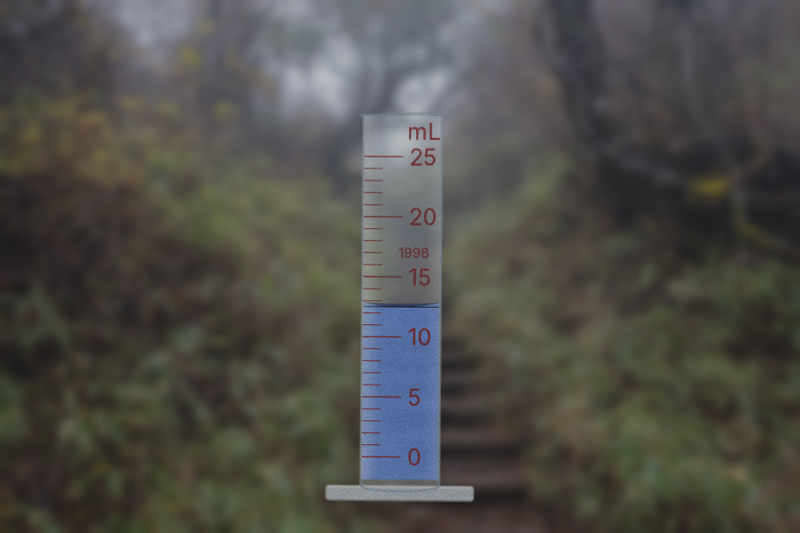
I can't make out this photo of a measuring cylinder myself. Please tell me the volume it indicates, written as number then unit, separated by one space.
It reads 12.5 mL
